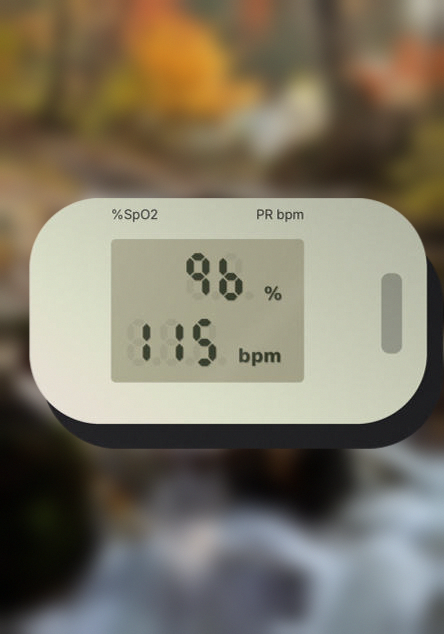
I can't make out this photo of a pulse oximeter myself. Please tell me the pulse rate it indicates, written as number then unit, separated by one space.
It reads 115 bpm
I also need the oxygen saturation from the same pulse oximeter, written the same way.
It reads 96 %
